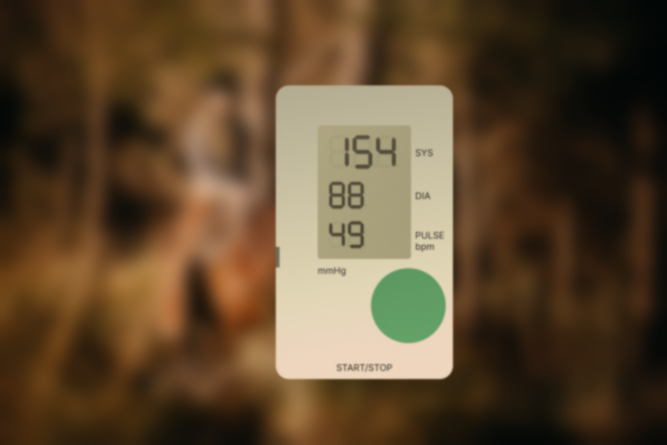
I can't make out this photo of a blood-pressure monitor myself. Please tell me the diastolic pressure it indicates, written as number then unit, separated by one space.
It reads 88 mmHg
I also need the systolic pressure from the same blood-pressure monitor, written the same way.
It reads 154 mmHg
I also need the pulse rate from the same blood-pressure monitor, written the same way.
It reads 49 bpm
